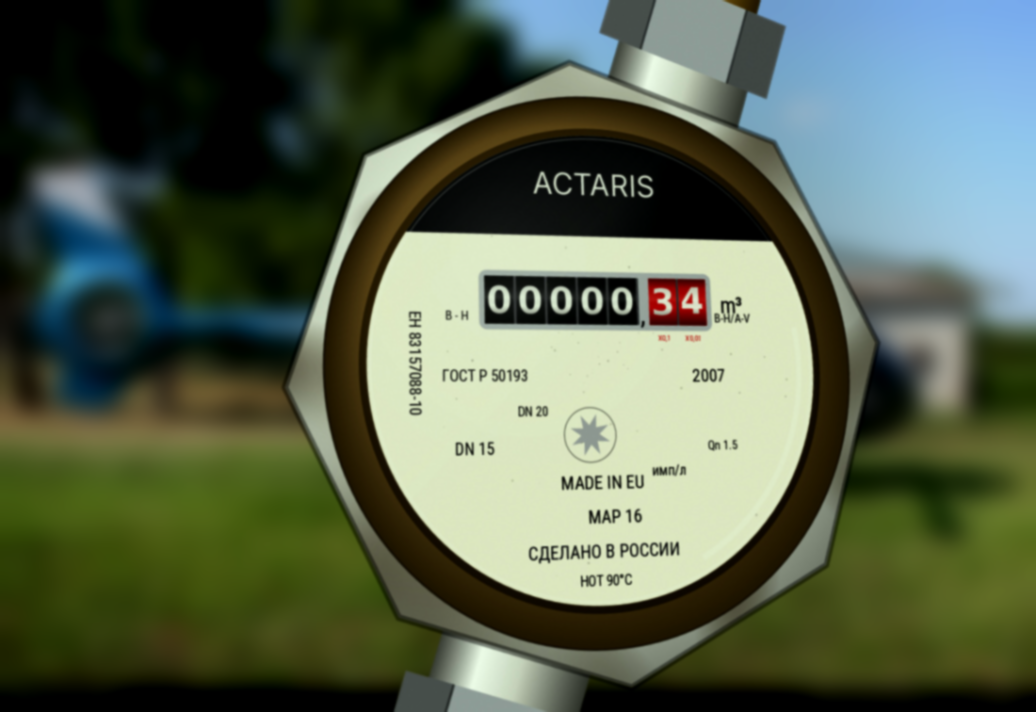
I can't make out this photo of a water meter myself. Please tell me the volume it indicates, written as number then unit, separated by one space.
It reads 0.34 m³
